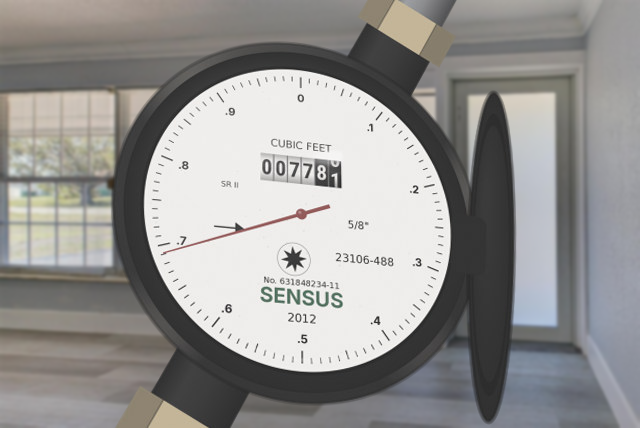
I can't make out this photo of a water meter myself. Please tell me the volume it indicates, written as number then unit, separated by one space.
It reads 7780.69 ft³
